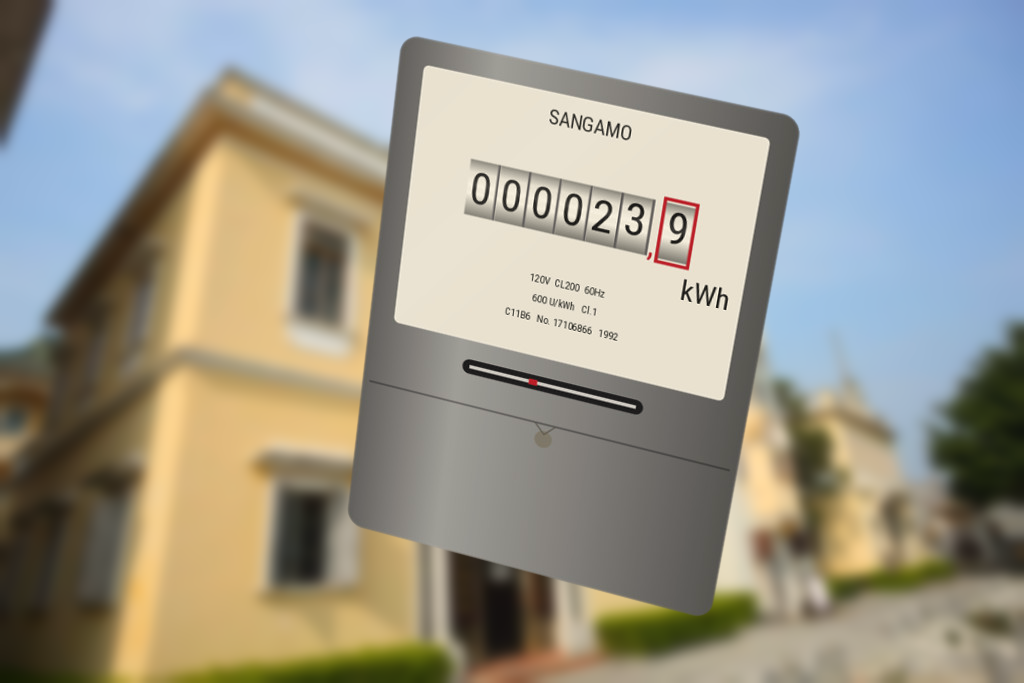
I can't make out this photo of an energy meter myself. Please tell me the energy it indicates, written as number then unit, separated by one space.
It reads 23.9 kWh
